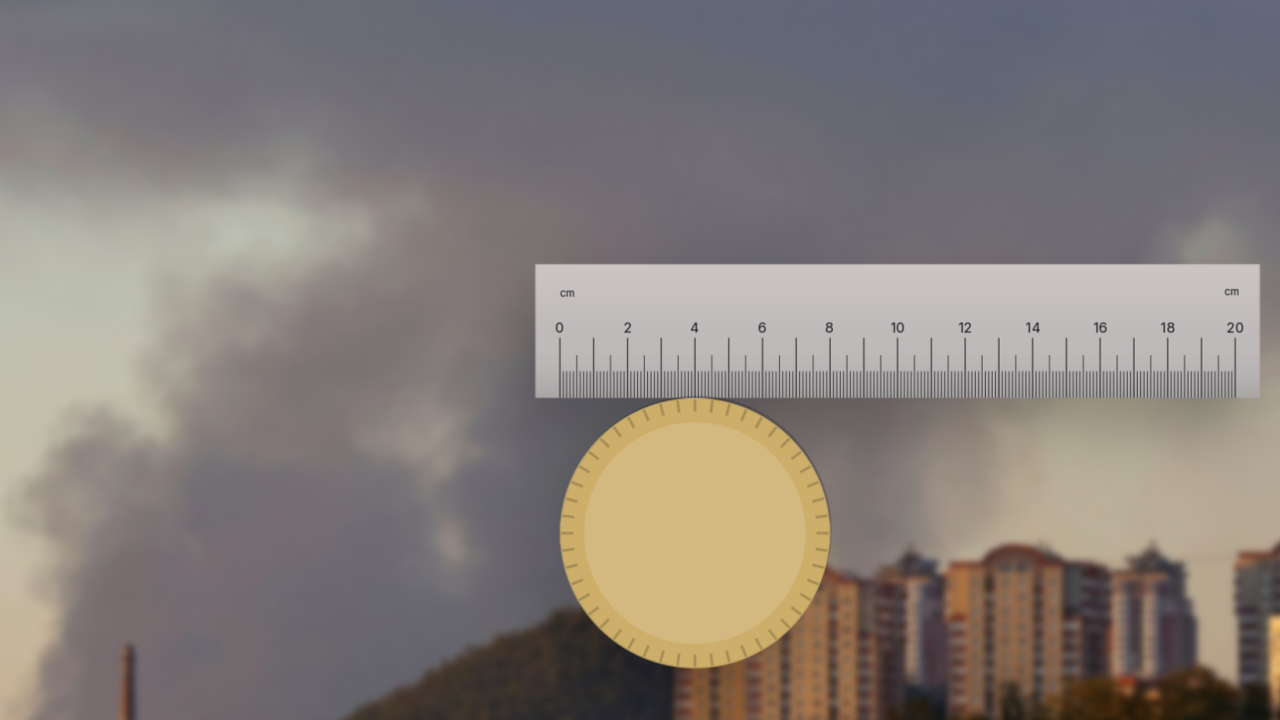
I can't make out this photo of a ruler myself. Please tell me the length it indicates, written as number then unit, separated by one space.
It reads 8 cm
